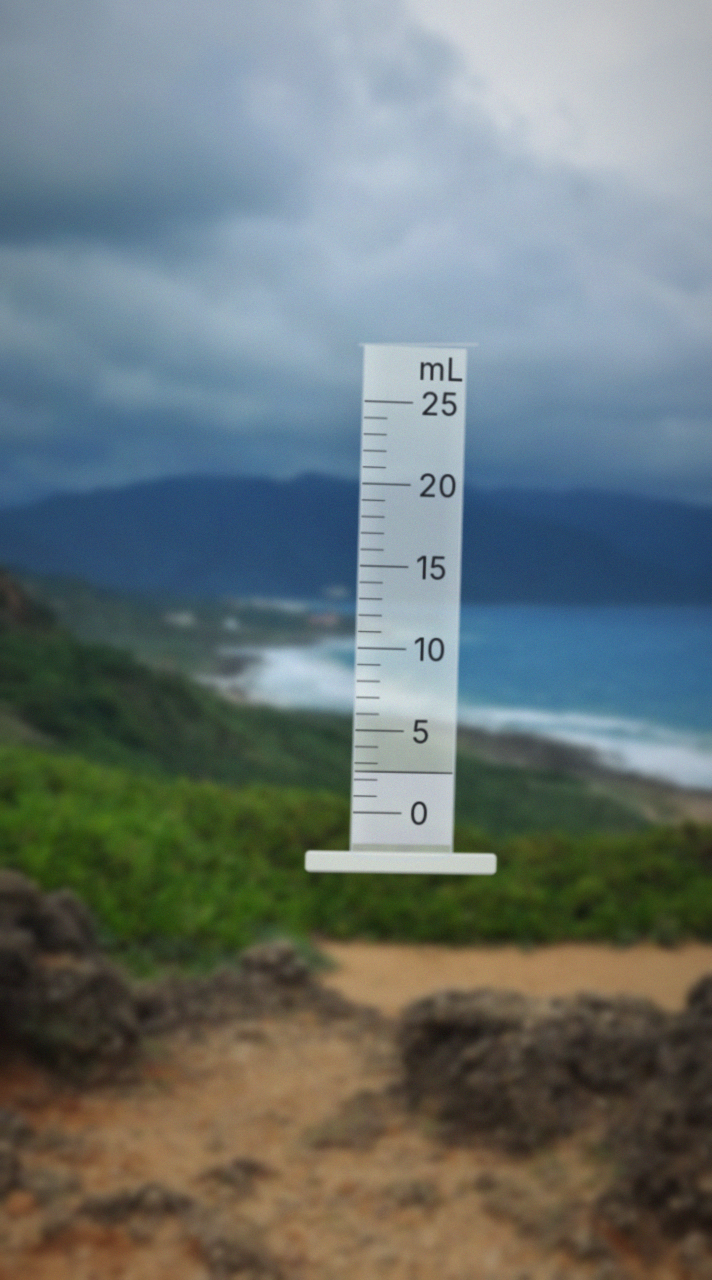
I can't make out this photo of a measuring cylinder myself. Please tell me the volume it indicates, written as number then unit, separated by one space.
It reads 2.5 mL
